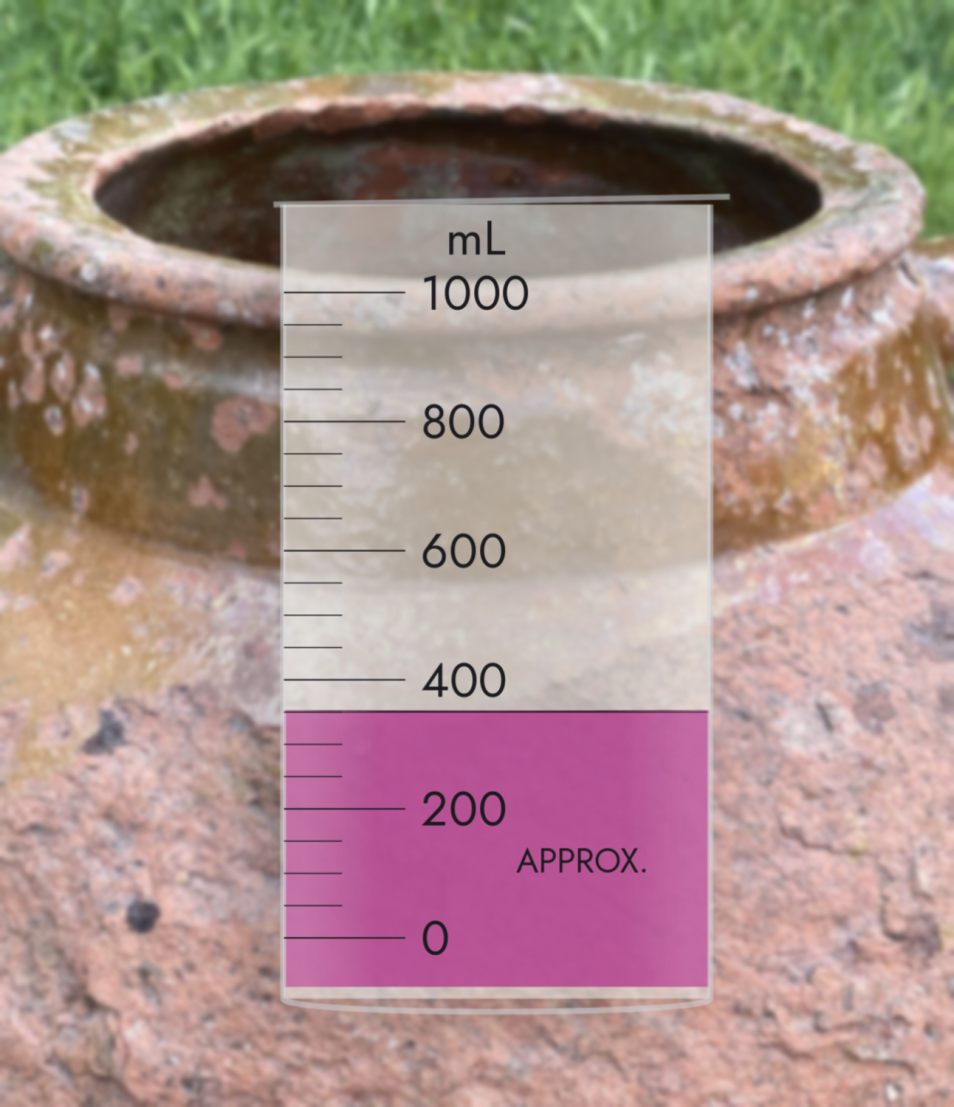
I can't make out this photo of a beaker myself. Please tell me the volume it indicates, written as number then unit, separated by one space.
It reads 350 mL
